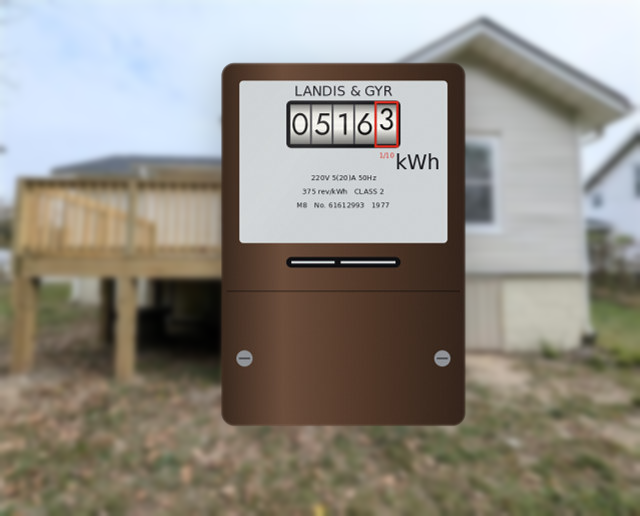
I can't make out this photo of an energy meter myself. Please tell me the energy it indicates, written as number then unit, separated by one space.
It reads 516.3 kWh
